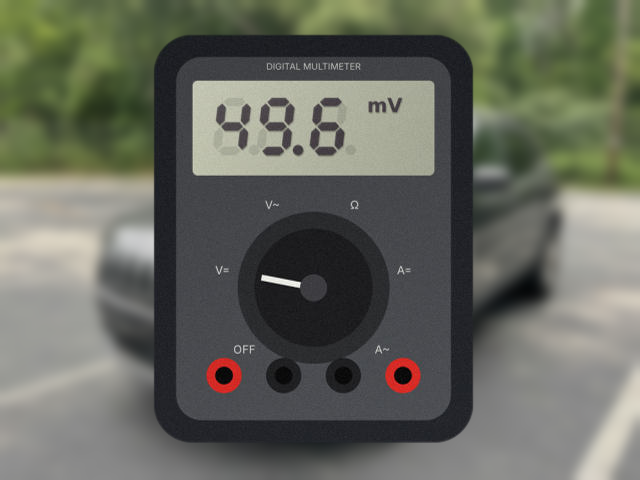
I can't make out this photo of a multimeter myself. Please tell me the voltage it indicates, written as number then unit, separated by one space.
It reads 49.6 mV
